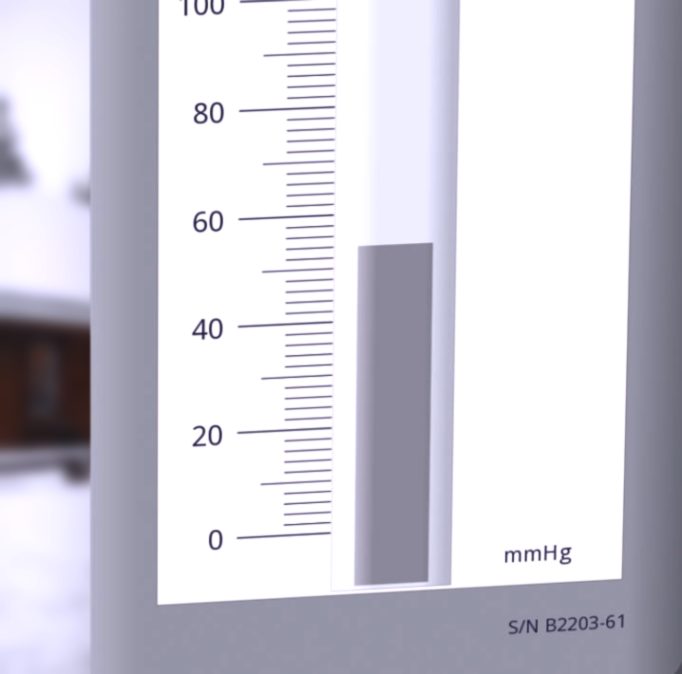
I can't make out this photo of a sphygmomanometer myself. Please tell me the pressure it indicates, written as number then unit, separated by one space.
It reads 54 mmHg
